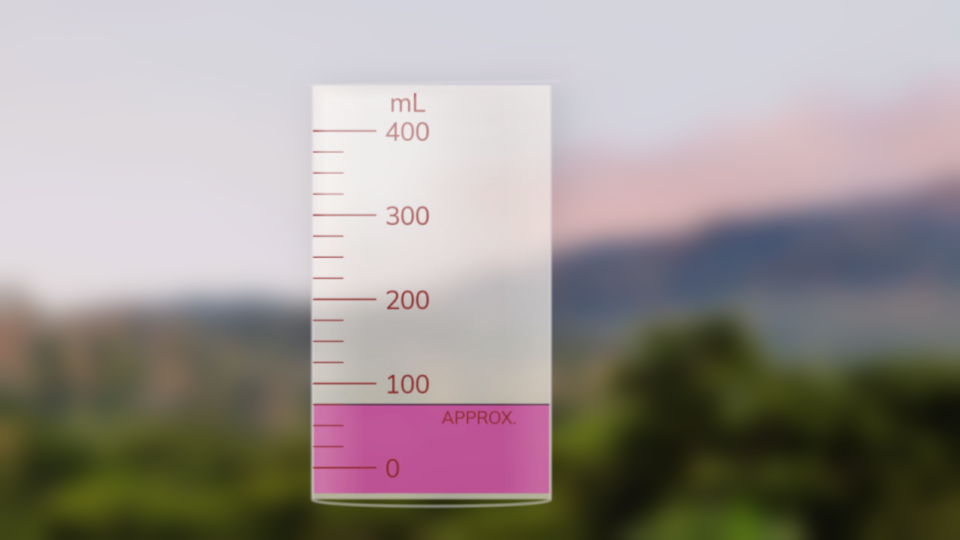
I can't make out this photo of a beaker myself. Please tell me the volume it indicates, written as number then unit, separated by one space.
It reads 75 mL
